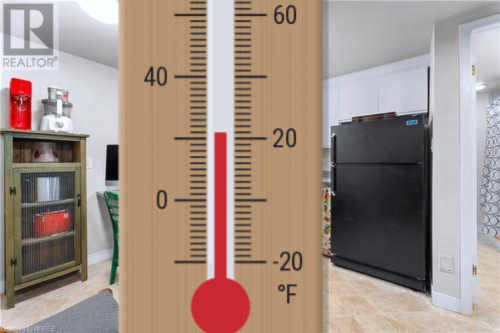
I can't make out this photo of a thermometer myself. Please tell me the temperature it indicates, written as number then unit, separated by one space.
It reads 22 °F
